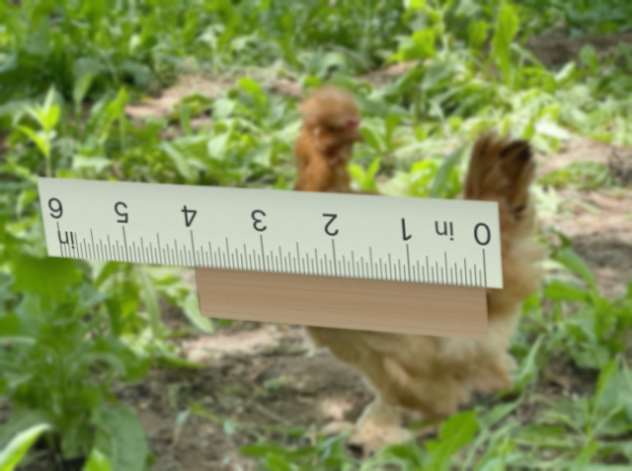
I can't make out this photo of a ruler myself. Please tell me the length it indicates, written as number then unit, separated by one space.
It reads 4 in
